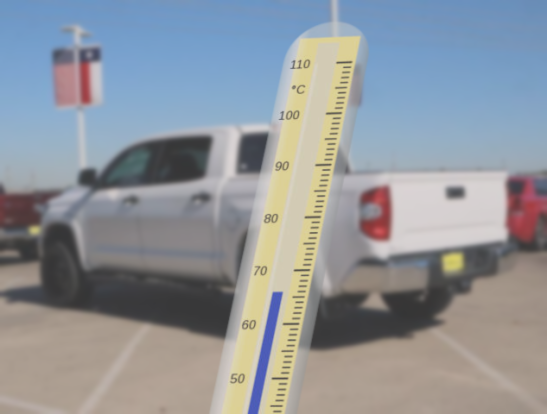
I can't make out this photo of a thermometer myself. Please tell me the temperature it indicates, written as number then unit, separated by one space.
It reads 66 °C
